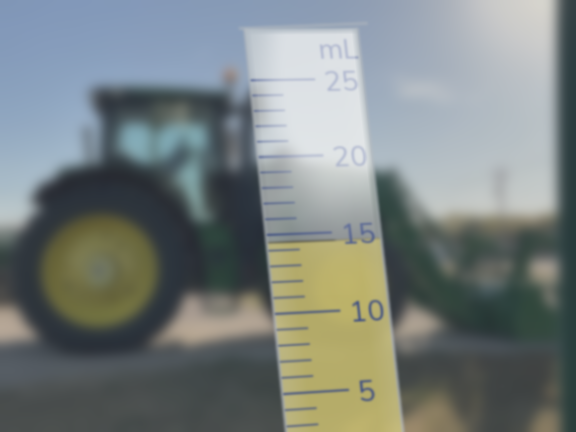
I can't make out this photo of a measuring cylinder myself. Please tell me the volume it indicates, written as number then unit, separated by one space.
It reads 14.5 mL
